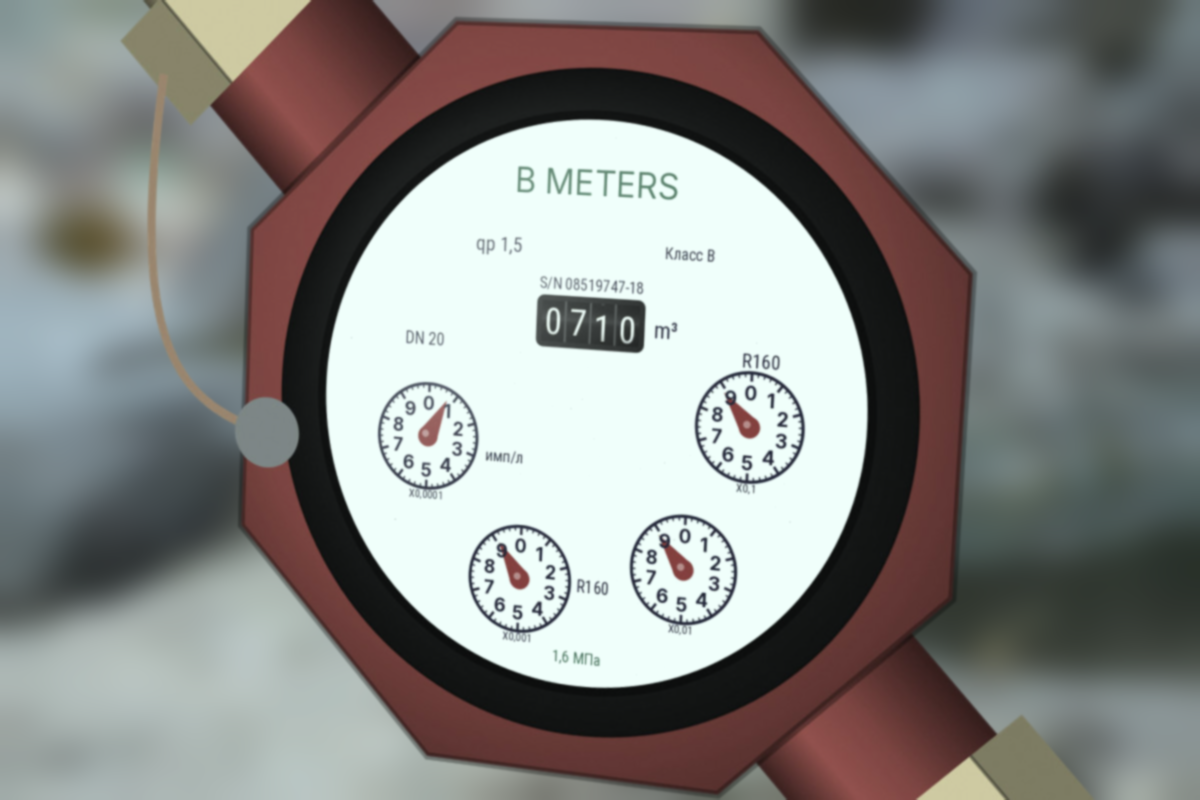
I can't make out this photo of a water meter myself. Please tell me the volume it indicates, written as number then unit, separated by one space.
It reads 709.8890 m³
